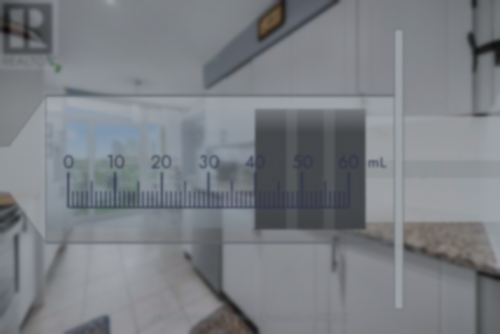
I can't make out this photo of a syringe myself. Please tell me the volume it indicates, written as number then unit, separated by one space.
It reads 40 mL
